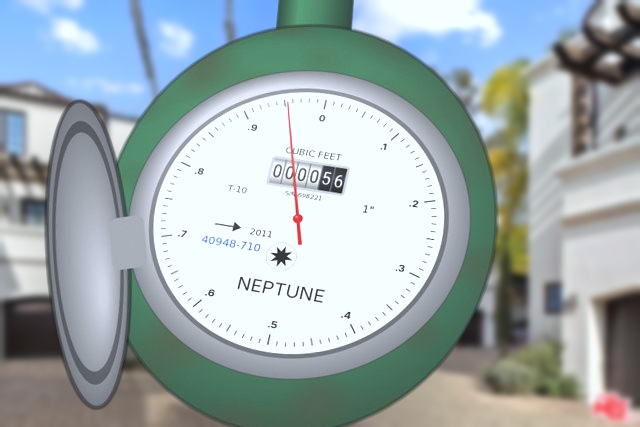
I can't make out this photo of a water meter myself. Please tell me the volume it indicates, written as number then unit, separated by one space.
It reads 55.95 ft³
